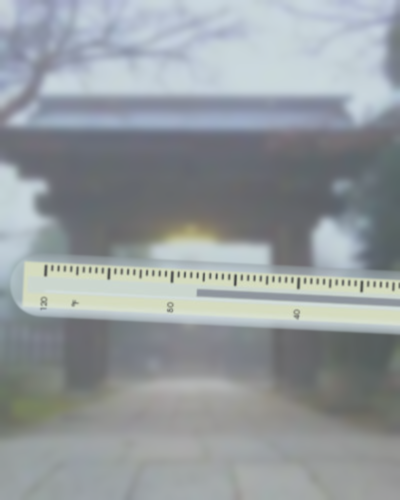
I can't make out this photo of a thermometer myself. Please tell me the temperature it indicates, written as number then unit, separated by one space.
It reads 72 °F
